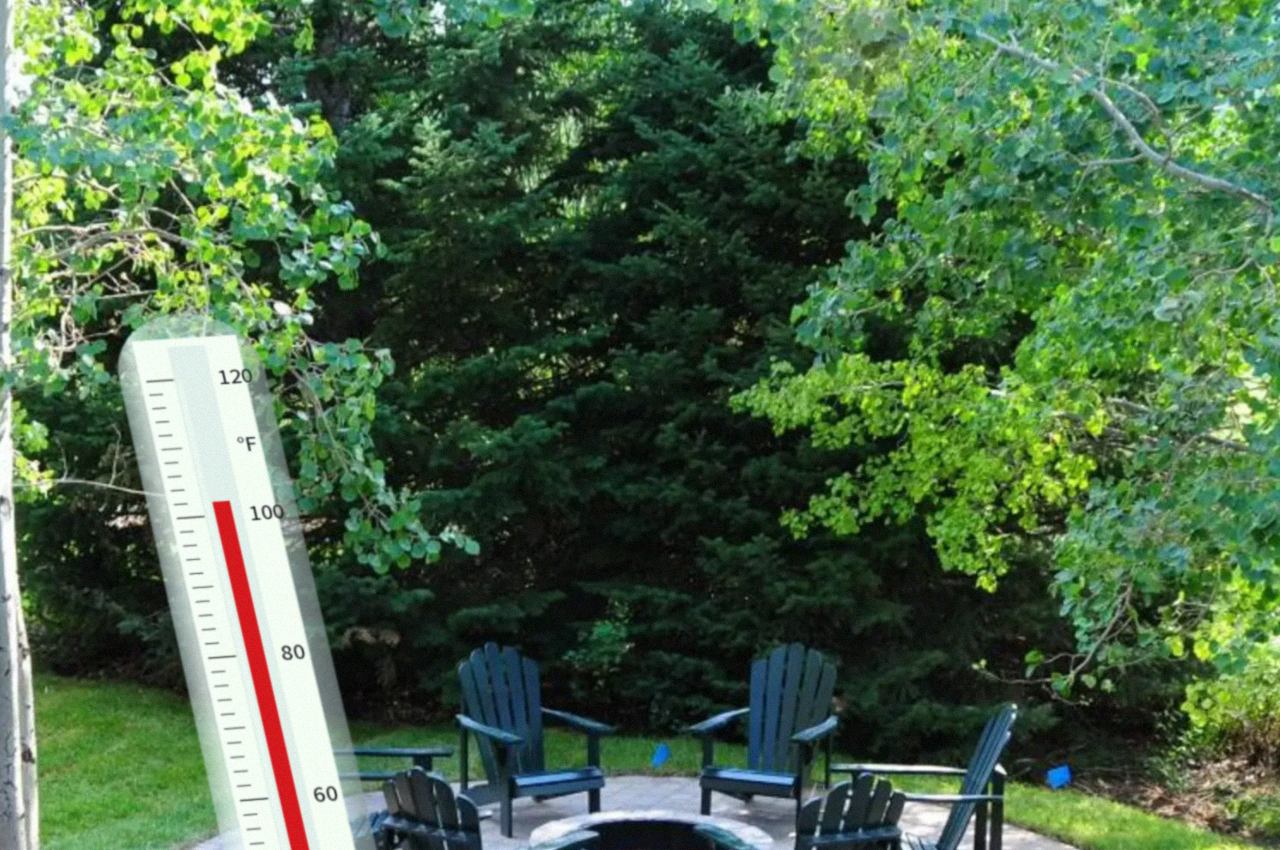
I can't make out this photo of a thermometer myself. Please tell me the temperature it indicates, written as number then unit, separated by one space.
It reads 102 °F
